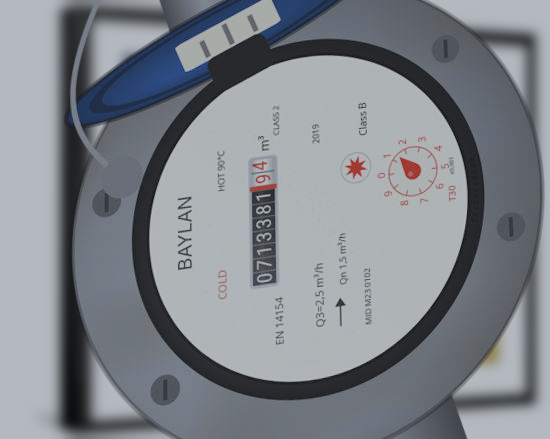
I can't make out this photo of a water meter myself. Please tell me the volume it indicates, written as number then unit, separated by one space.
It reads 713381.941 m³
